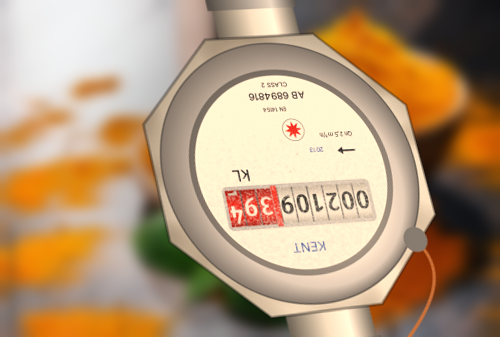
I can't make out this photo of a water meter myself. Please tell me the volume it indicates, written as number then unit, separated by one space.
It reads 2109.394 kL
